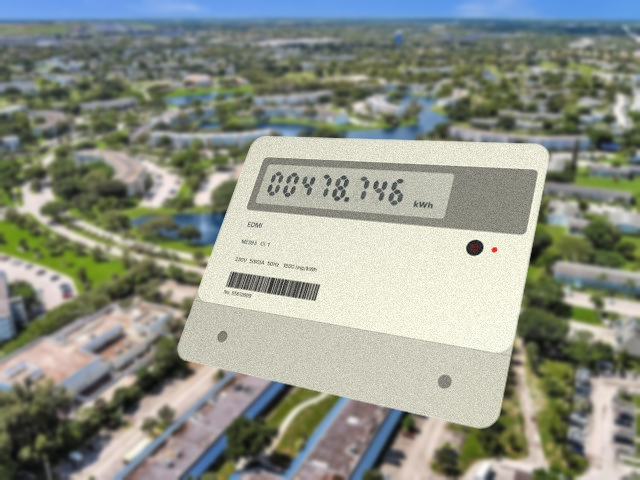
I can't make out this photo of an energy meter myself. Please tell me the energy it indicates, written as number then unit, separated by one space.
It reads 478.746 kWh
